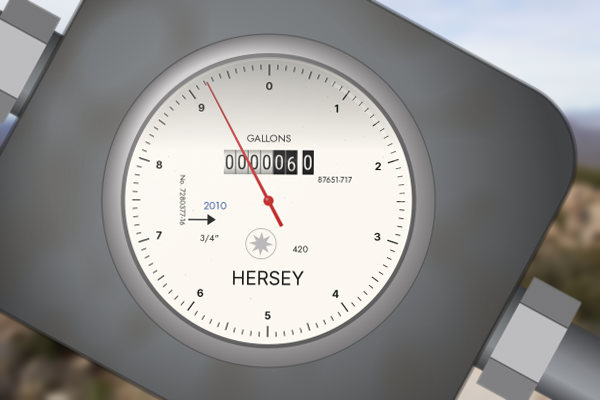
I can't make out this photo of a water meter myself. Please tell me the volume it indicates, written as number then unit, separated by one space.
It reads 59.2 gal
